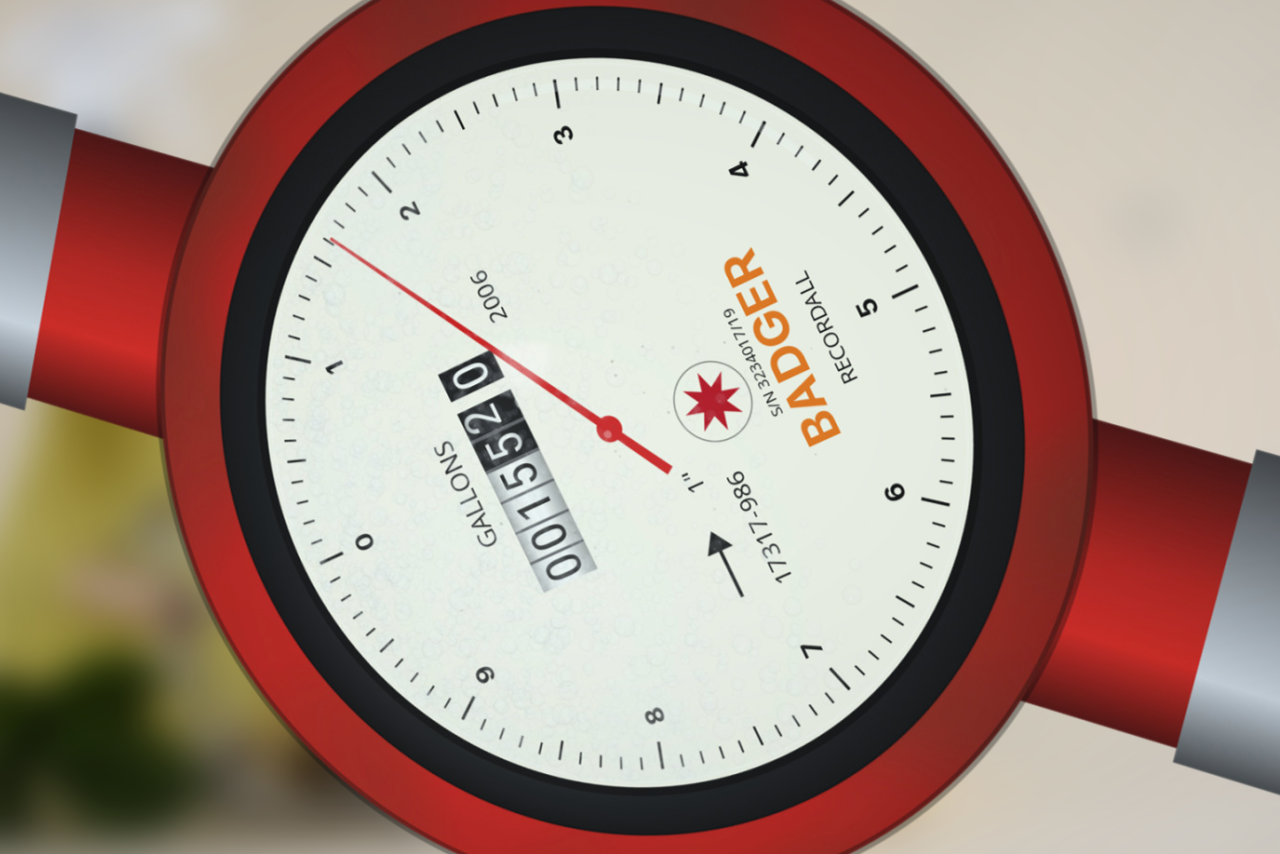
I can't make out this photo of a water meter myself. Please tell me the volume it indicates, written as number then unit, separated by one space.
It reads 15521.6 gal
